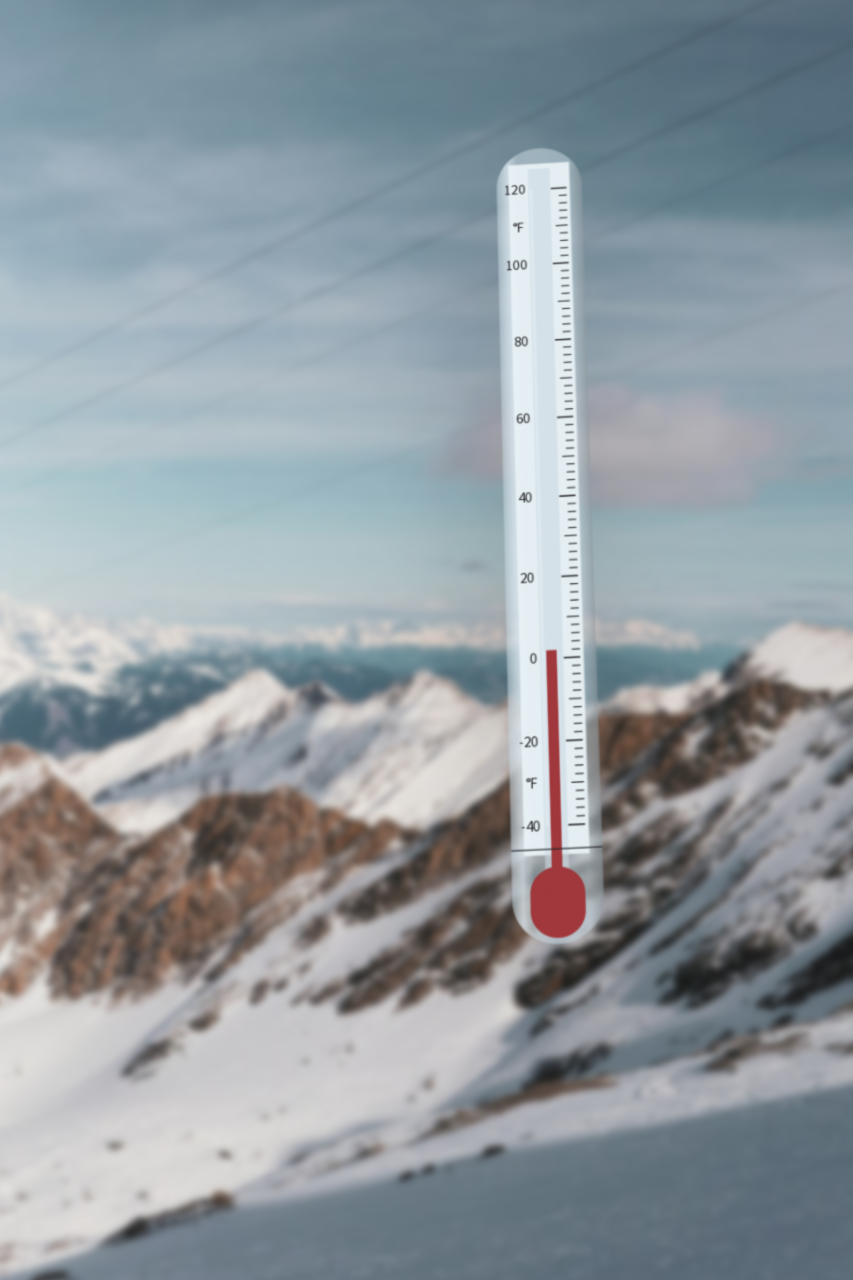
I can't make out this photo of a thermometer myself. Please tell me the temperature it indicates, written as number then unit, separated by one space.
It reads 2 °F
